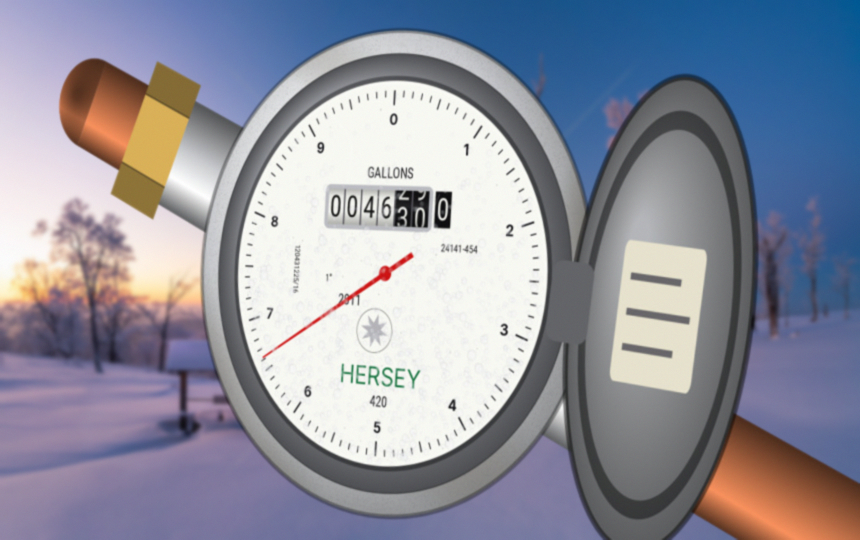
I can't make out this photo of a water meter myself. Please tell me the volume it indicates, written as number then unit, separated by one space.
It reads 46296.6 gal
